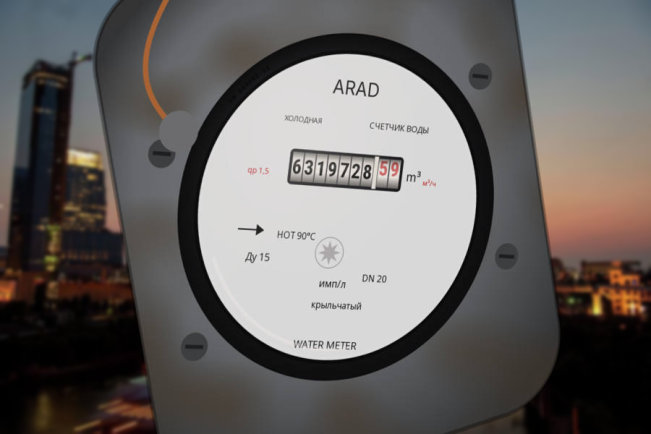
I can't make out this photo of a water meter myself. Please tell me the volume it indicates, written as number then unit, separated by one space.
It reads 6319728.59 m³
